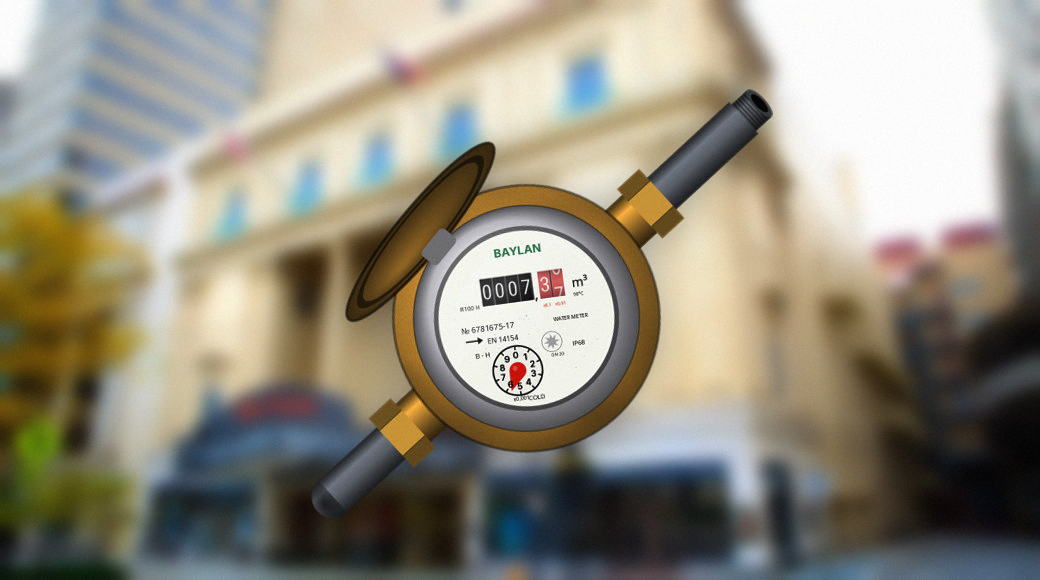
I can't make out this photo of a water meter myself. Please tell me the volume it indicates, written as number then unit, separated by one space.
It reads 7.365 m³
